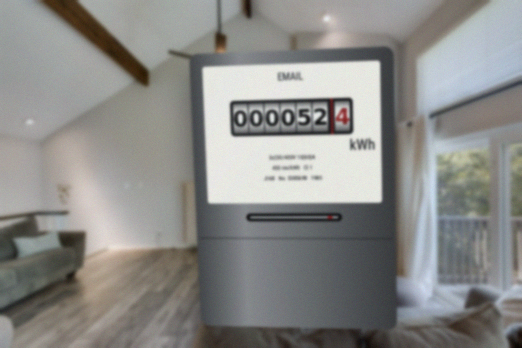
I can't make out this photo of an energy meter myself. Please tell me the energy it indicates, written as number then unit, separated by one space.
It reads 52.4 kWh
